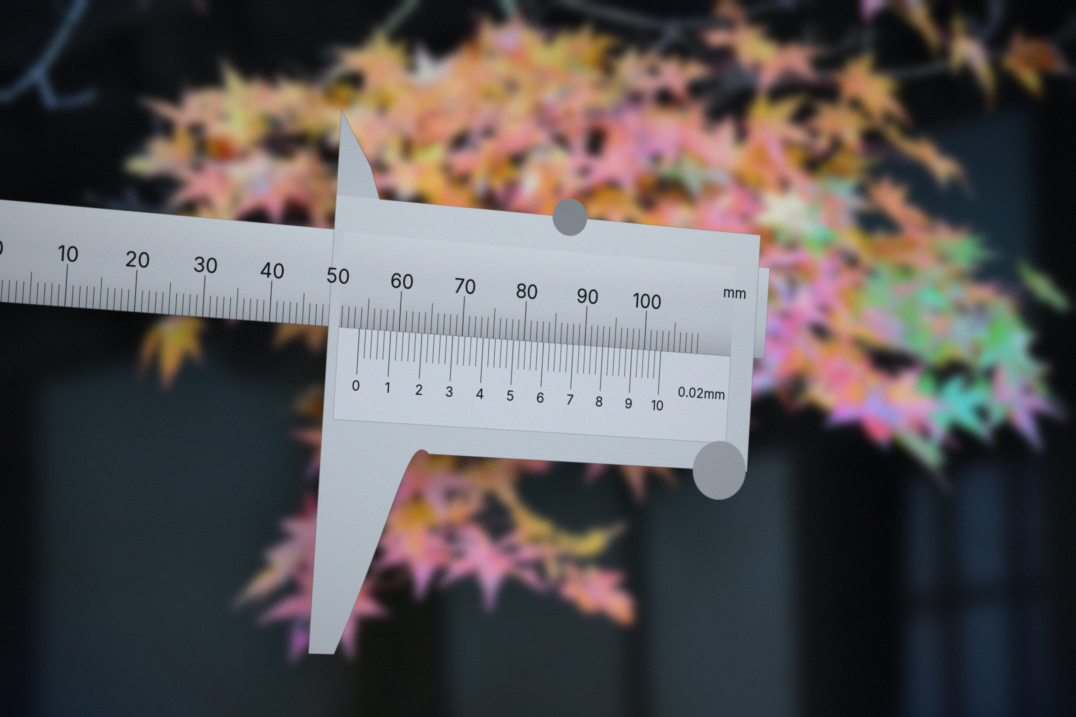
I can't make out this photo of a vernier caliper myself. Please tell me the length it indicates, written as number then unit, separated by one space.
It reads 53.8 mm
